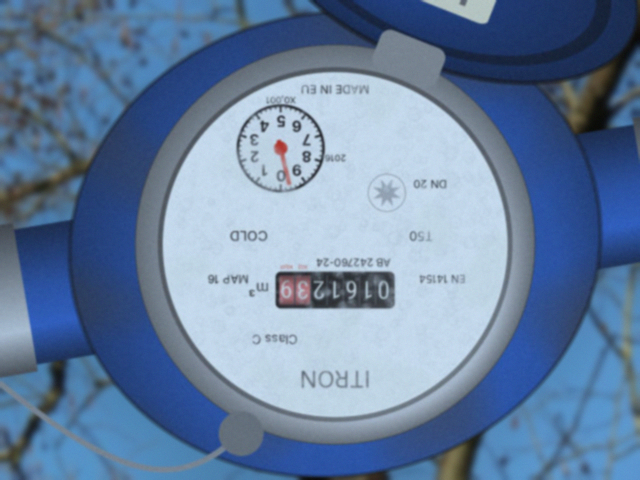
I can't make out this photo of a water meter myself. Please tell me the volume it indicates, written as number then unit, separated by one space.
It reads 1612.389 m³
